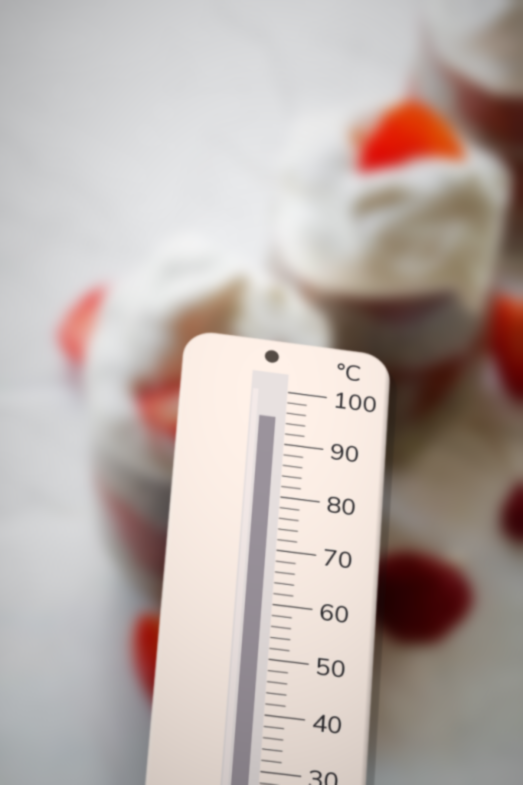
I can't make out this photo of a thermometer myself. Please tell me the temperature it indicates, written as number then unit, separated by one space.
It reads 95 °C
